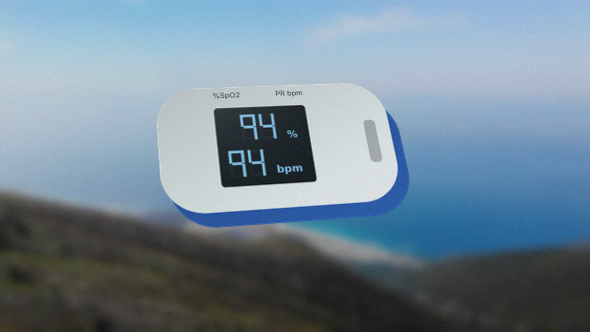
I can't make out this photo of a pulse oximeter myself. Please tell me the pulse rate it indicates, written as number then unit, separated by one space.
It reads 94 bpm
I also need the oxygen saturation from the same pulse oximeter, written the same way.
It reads 94 %
